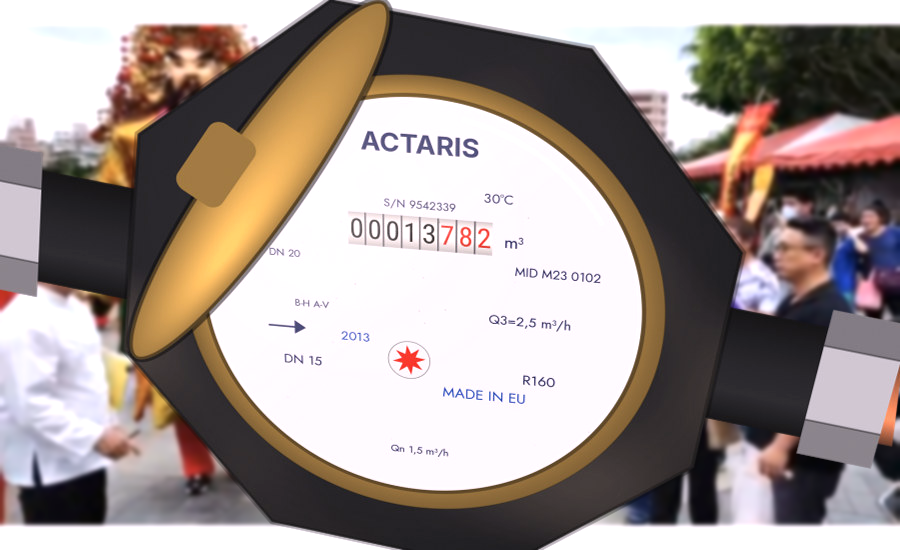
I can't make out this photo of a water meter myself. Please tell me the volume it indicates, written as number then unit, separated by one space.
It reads 13.782 m³
